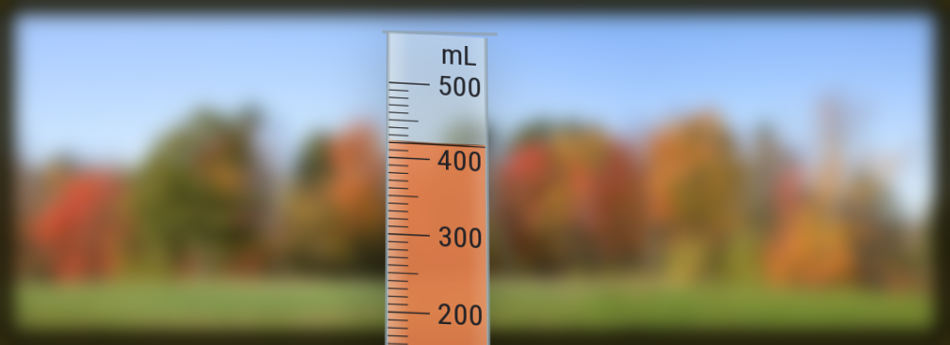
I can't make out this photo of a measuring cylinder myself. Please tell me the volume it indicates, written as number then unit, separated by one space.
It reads 420 mL
